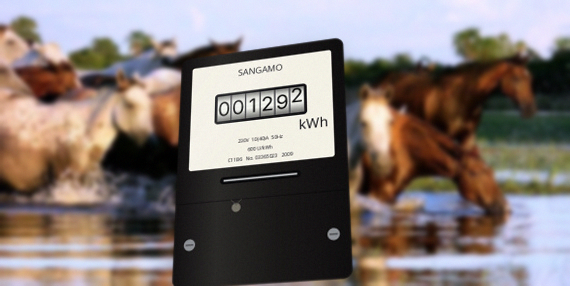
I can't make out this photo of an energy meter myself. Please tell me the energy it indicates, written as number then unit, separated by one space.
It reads 1292 kWh
